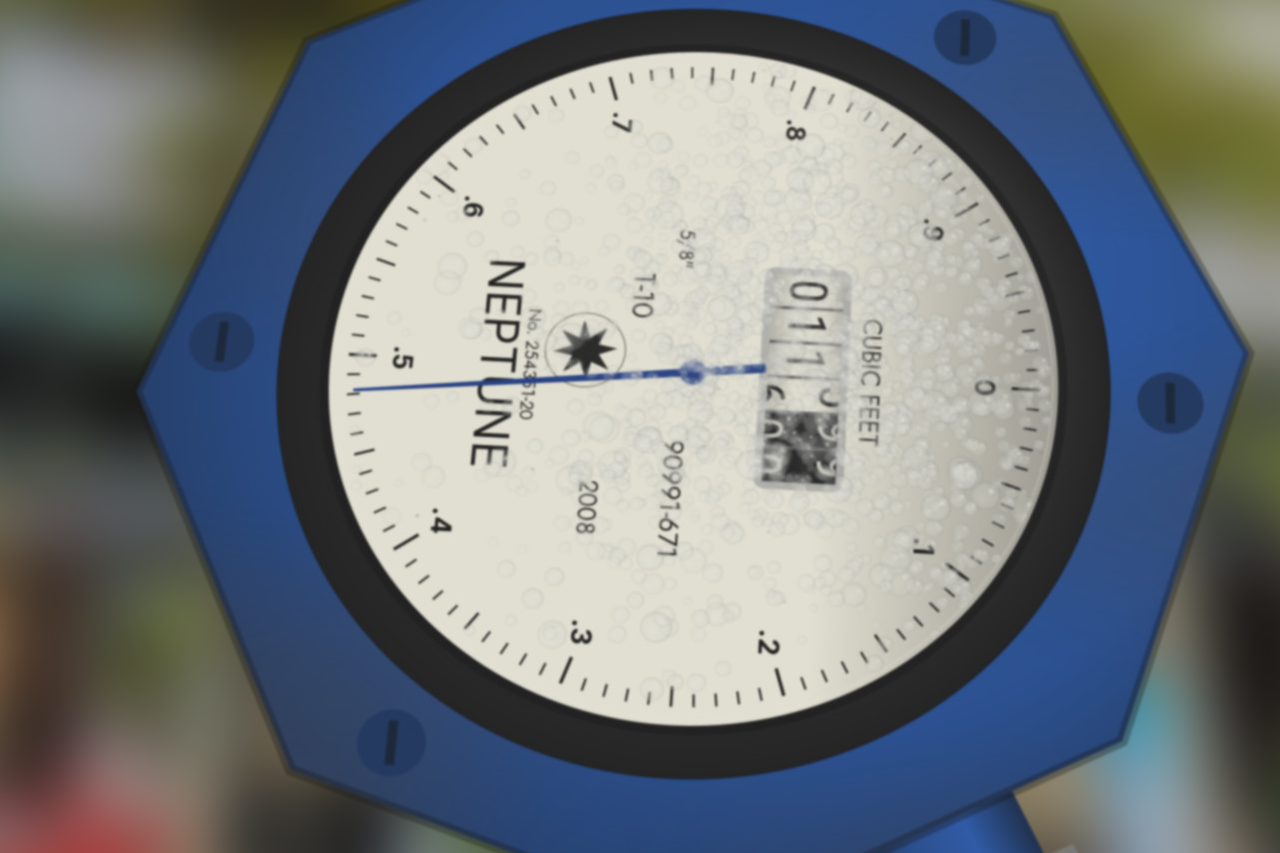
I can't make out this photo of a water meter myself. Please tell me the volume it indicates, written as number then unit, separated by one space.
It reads 11599.48 ft³
